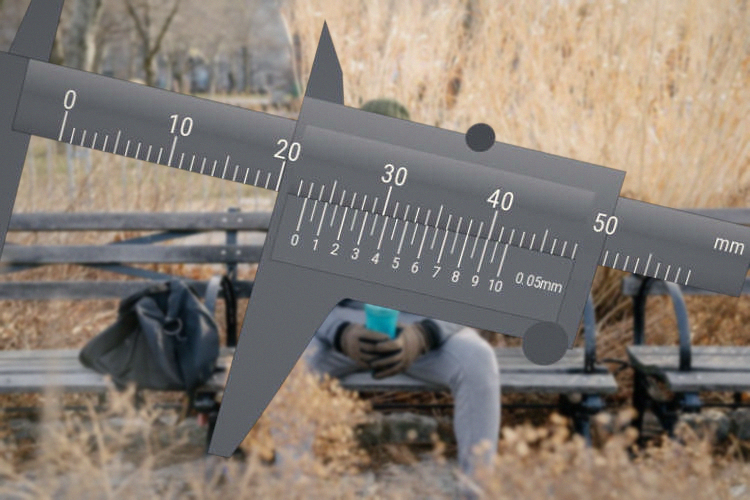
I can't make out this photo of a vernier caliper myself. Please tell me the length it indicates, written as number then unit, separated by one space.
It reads 22.8 mm
